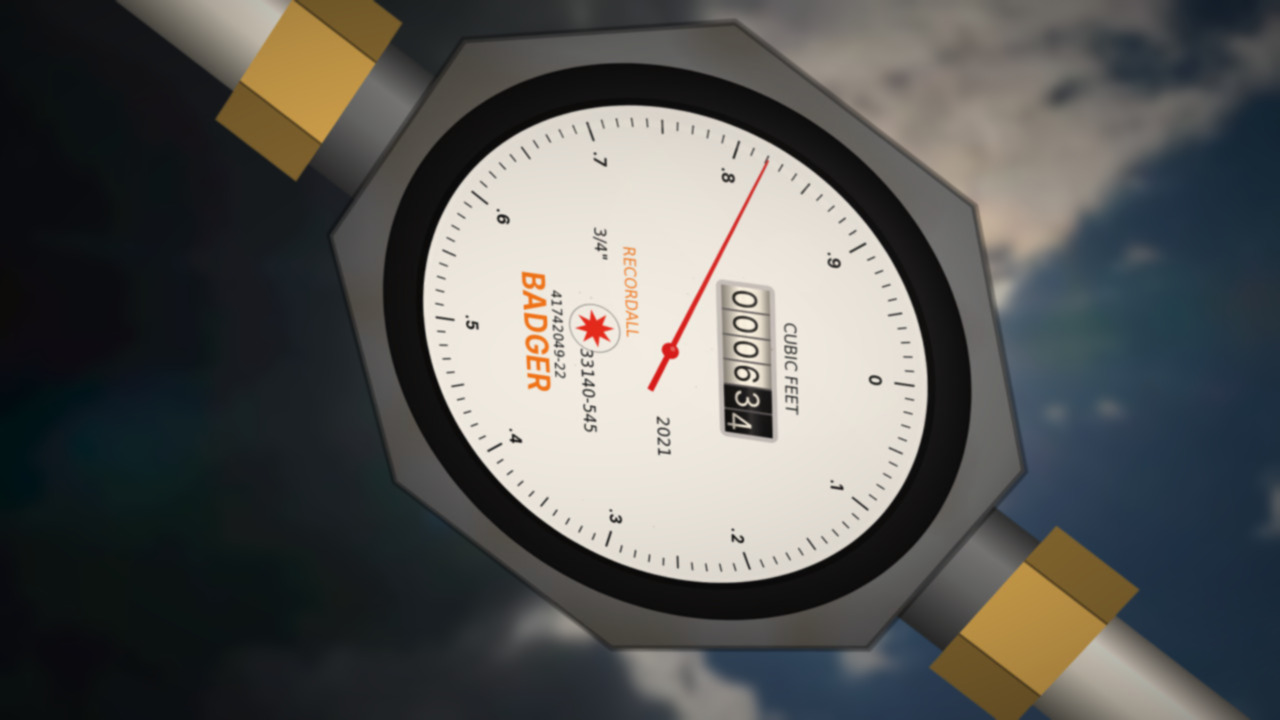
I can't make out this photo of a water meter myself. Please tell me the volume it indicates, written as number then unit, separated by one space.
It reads 633.82 ft³
